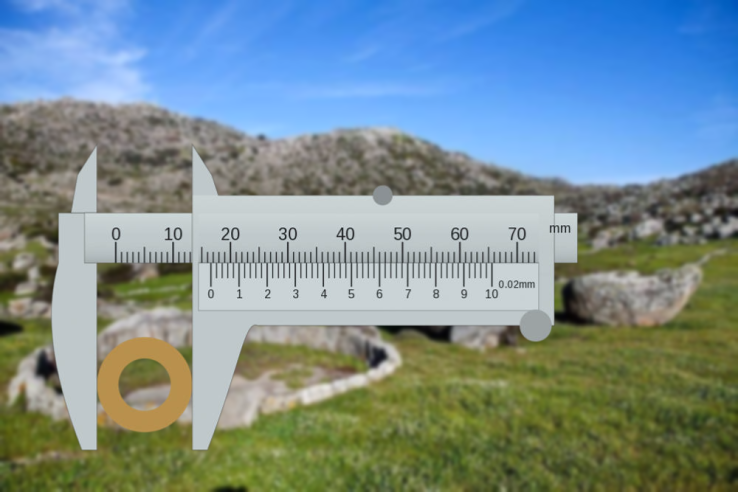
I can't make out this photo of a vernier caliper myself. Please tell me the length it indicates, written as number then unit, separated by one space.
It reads 16.6 mm
